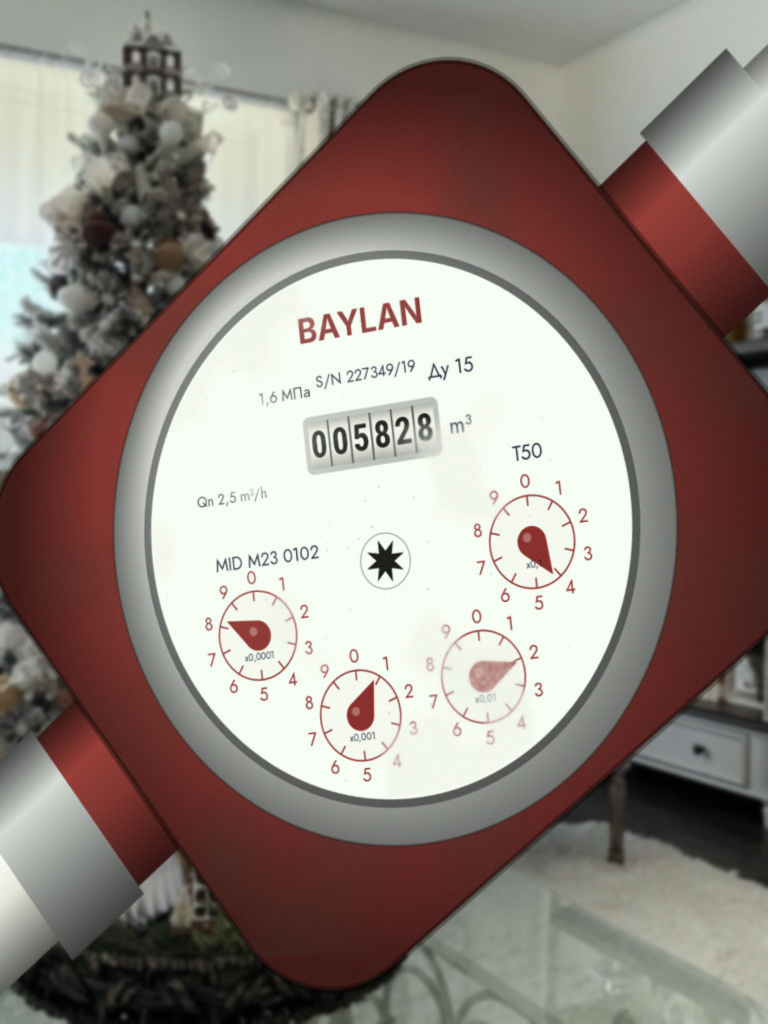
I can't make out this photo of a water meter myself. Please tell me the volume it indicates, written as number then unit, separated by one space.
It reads 5828.4208 m³
